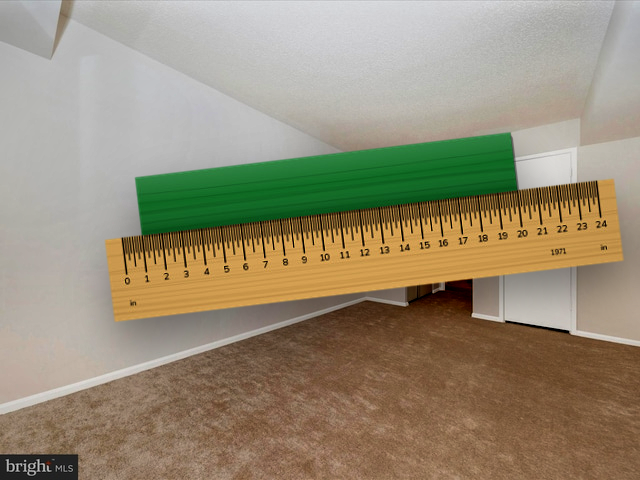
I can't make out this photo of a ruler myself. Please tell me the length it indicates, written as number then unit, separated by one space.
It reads 19 in
